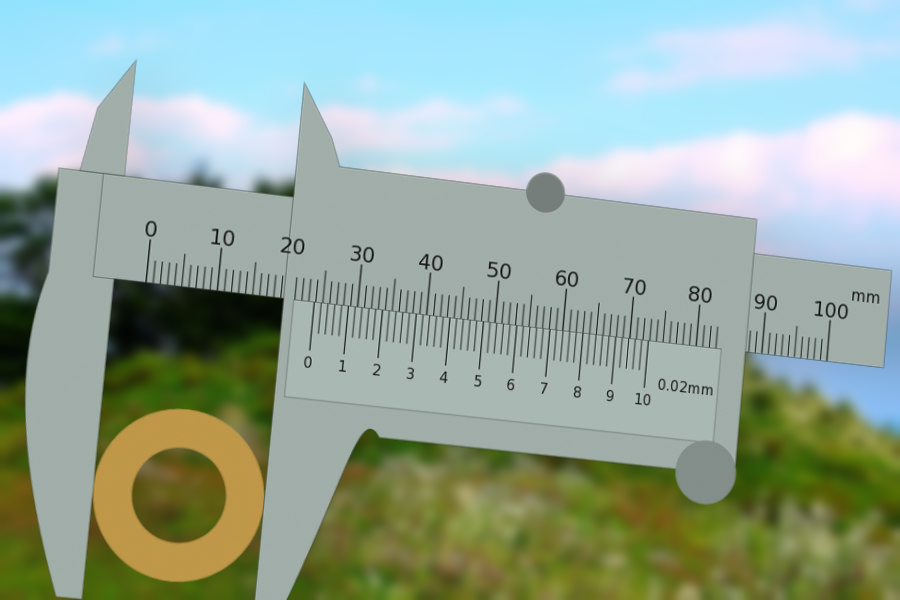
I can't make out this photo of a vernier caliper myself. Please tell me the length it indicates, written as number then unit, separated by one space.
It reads 23.8 mm
